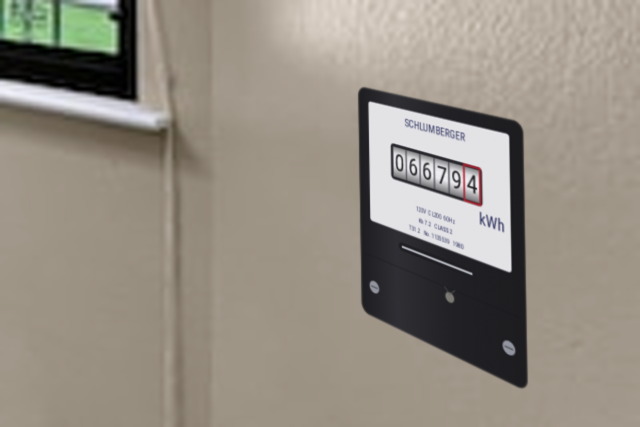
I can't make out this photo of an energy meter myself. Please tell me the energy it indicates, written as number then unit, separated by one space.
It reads 6679.4 kWh
